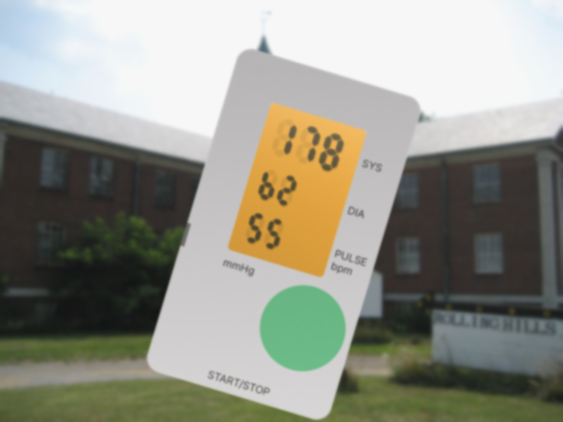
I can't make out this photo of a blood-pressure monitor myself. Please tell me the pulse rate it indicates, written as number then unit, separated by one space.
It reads 55 bpm
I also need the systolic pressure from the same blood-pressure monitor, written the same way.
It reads 178 mmHg
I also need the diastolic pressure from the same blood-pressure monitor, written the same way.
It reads 62 mmHg
